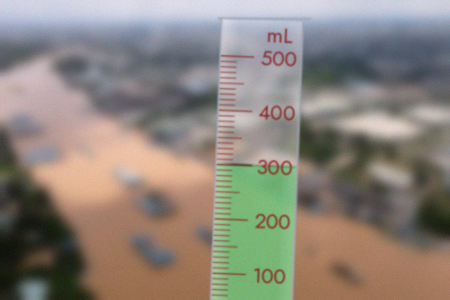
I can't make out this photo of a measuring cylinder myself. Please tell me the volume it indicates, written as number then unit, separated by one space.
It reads 300 mL
